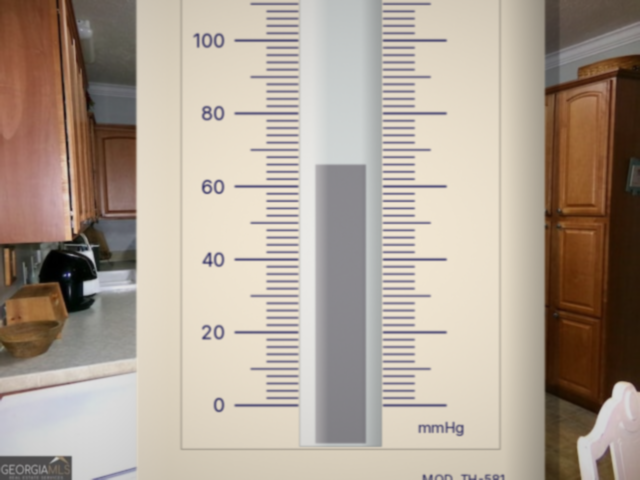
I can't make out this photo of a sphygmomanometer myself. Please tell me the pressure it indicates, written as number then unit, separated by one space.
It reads 66 mmHg
